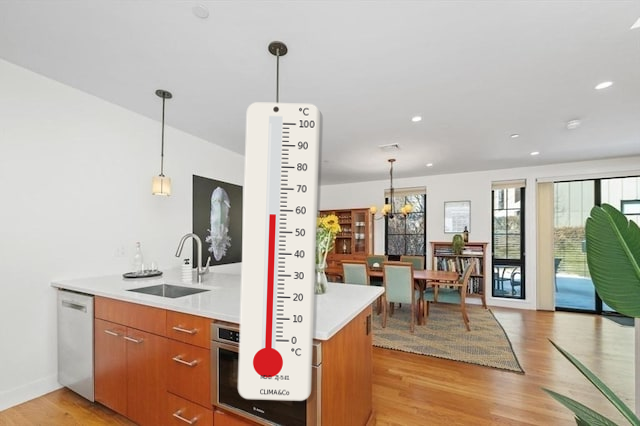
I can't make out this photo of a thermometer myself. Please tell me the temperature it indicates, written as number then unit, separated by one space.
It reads 58 °C
